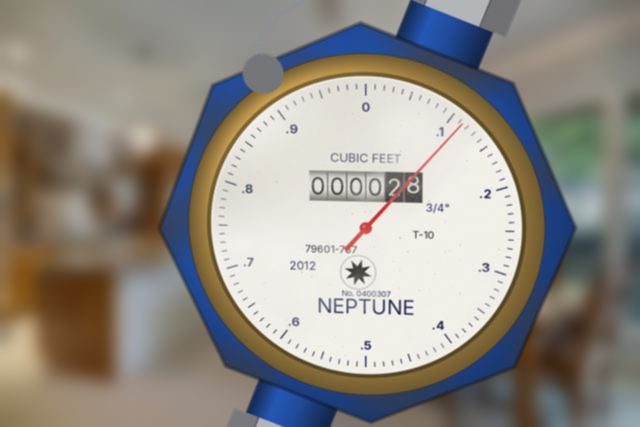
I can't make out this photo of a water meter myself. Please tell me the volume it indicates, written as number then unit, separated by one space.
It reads 28.11 ft³
